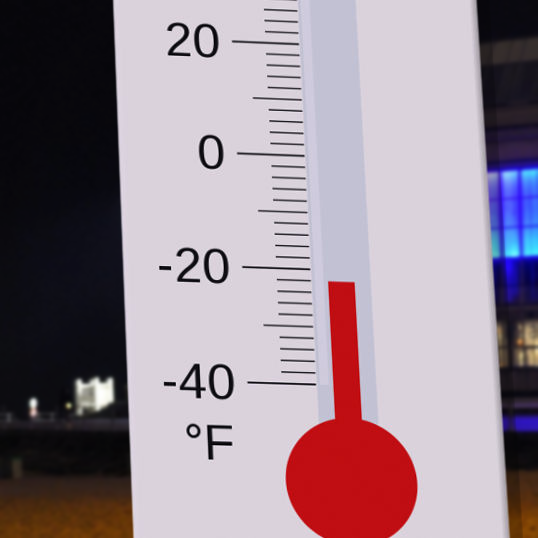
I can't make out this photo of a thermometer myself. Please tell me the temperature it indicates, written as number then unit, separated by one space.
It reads -22 °F
